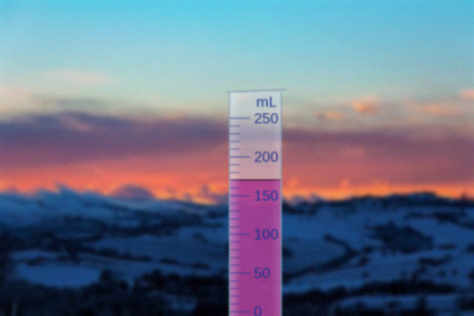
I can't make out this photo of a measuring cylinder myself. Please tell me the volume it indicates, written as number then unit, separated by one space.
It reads 170 mL
